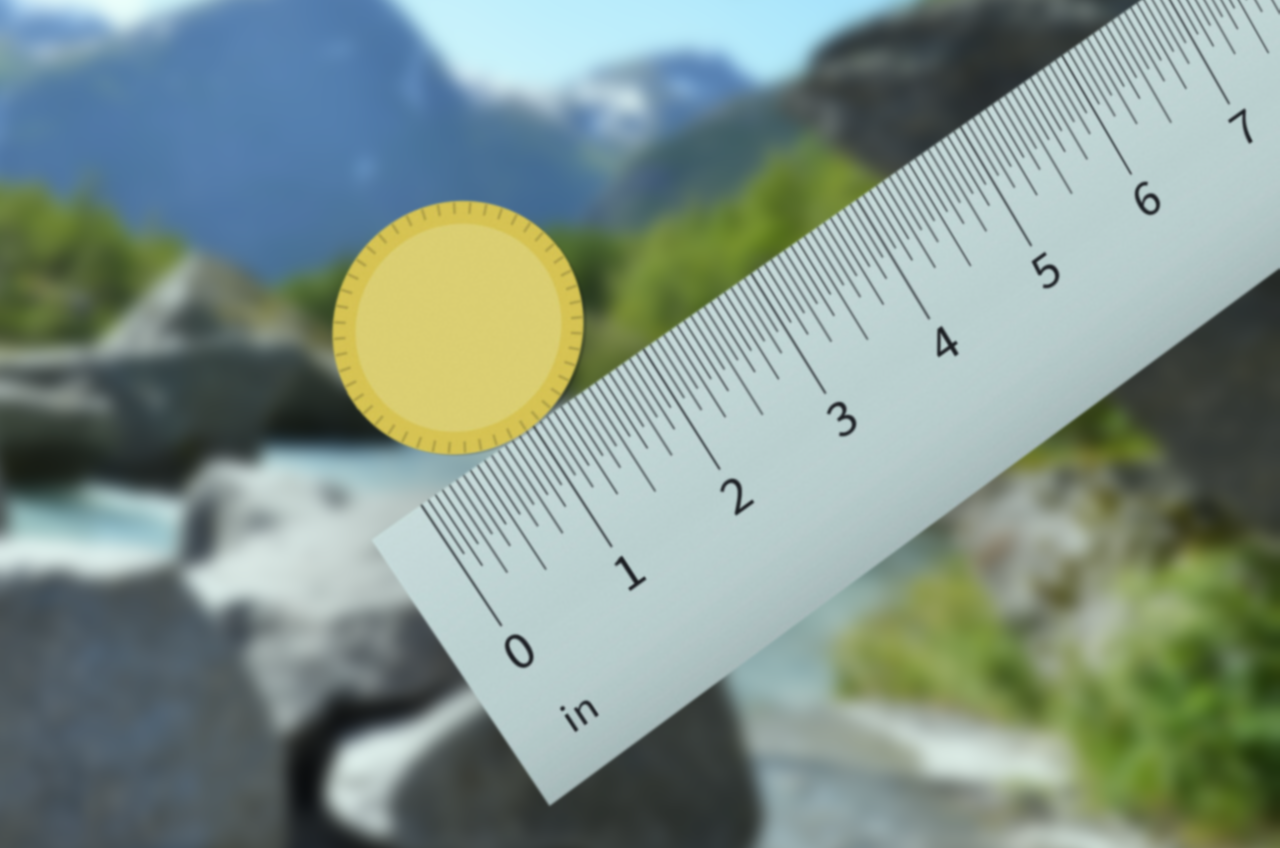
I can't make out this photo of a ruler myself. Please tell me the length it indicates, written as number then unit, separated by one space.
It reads 1.875 in
